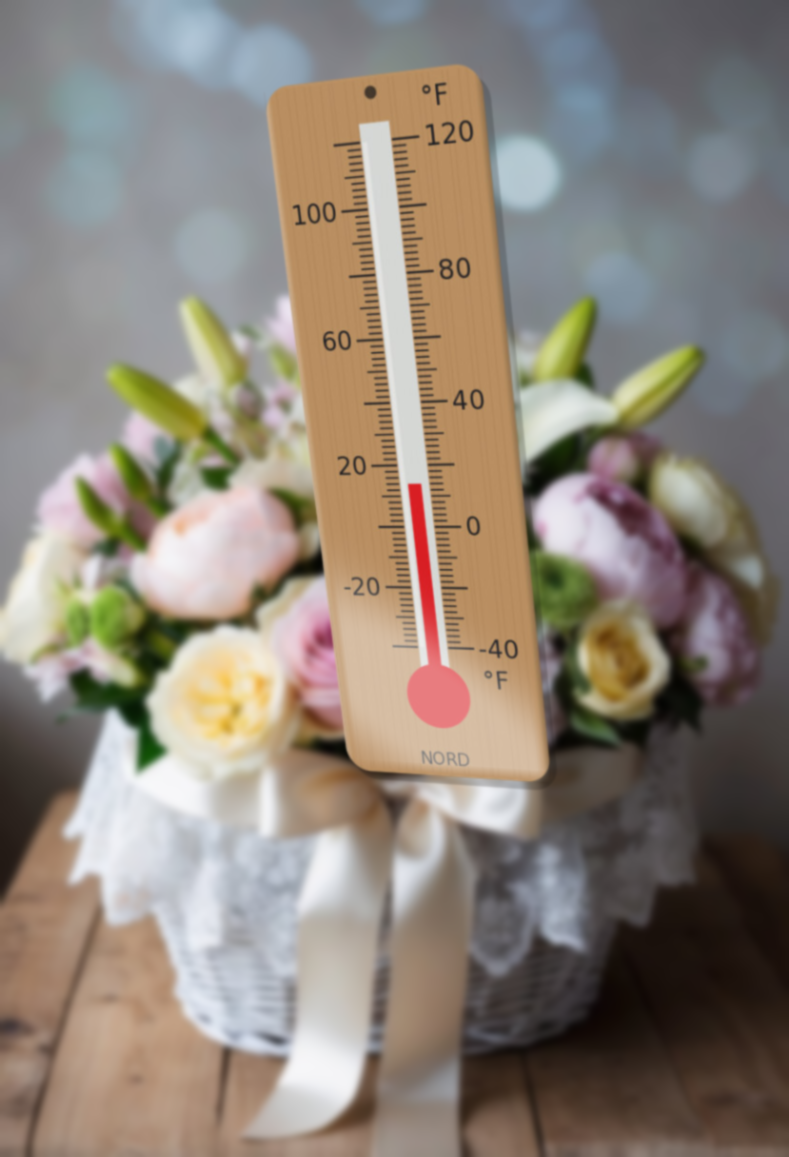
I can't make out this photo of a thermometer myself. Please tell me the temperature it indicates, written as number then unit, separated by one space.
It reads 14 °F
